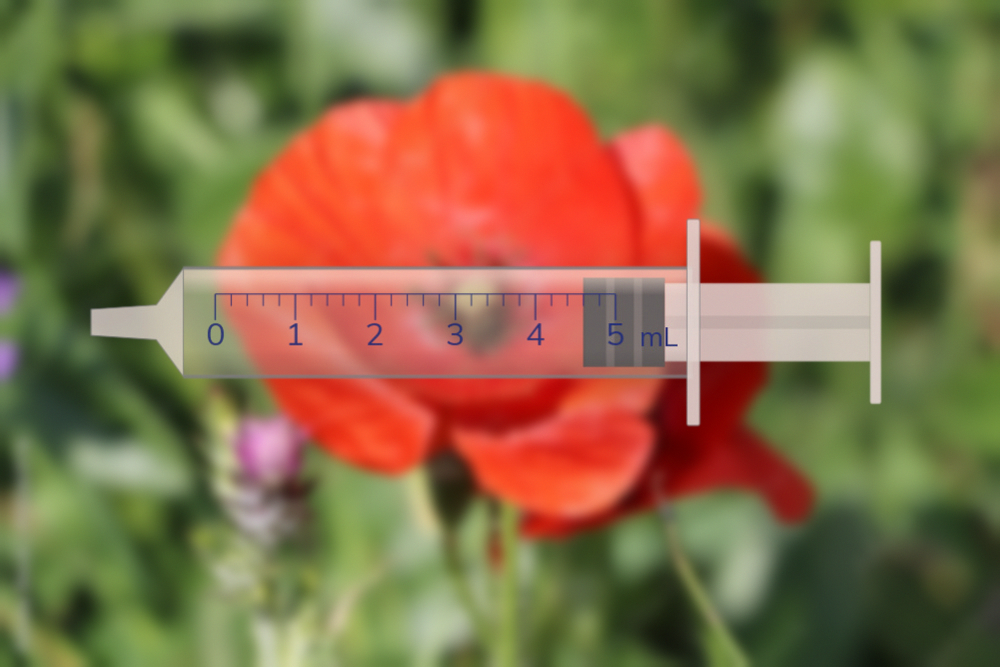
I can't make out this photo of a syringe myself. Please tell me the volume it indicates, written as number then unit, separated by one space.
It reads 4.6 mL
